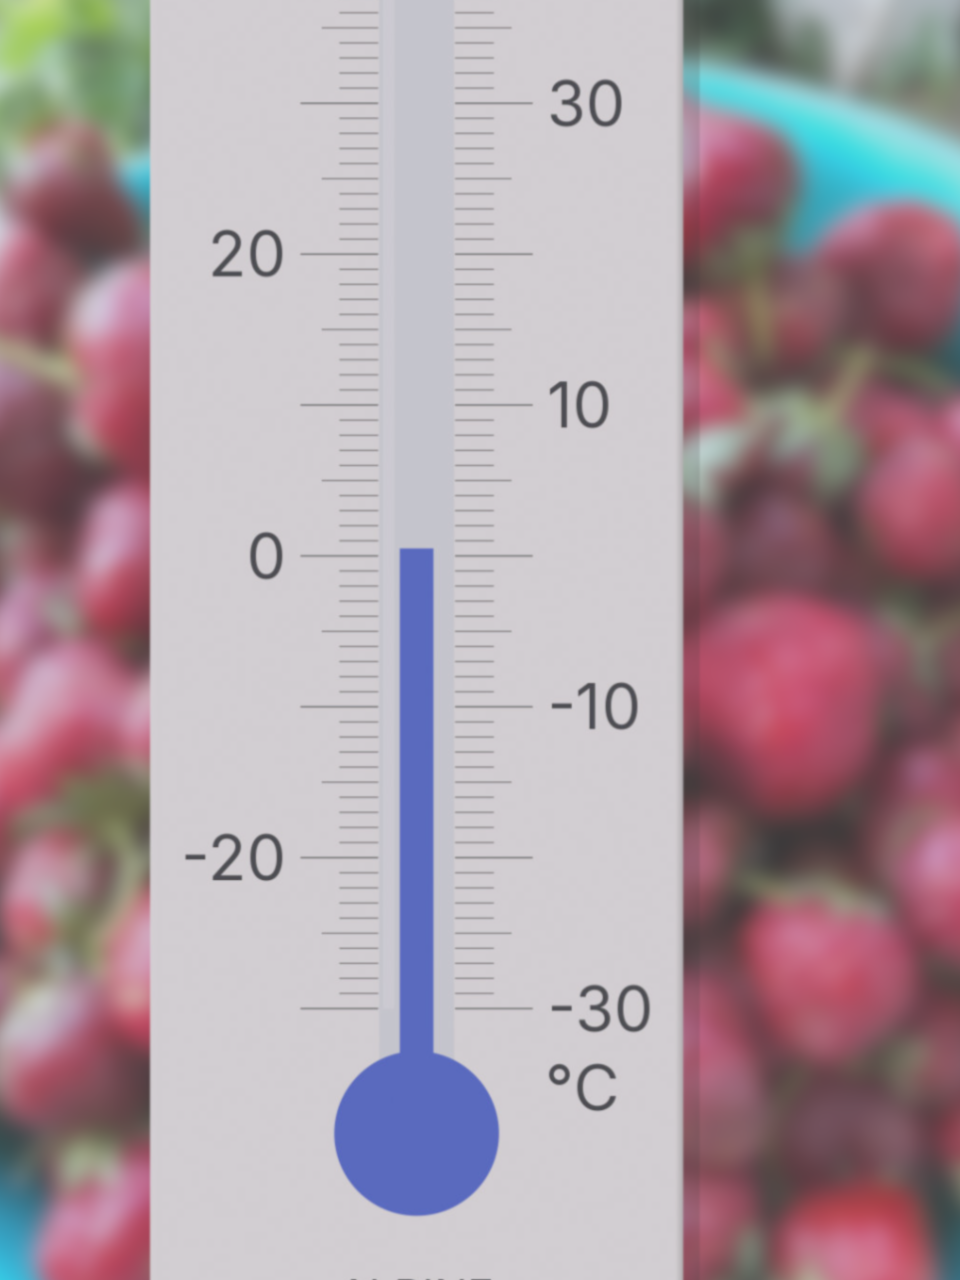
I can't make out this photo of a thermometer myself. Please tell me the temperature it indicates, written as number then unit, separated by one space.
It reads 0.5 °C
